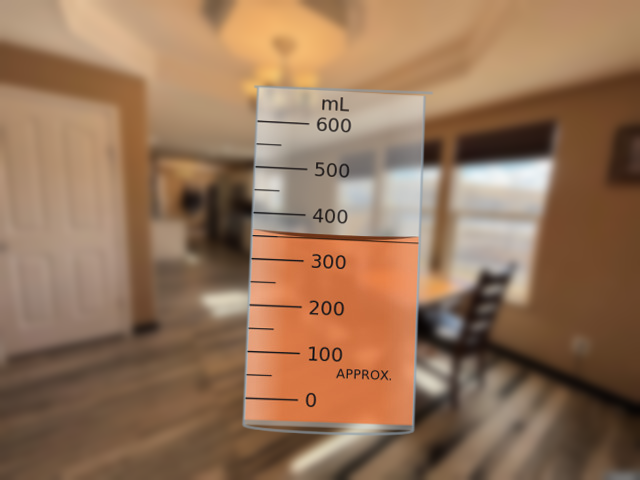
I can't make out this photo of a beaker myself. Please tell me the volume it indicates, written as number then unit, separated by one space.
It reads 350 mL
